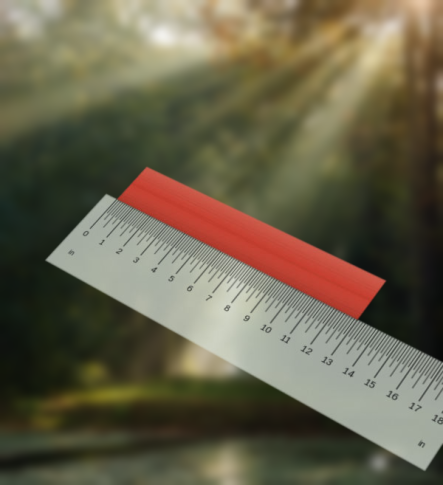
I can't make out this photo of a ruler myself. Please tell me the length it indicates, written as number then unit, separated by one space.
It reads 13 in
